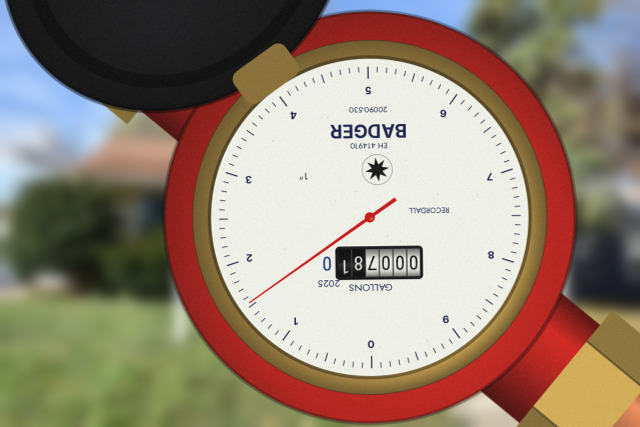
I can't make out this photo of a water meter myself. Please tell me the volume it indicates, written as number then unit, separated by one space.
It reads 7811.5 gal
